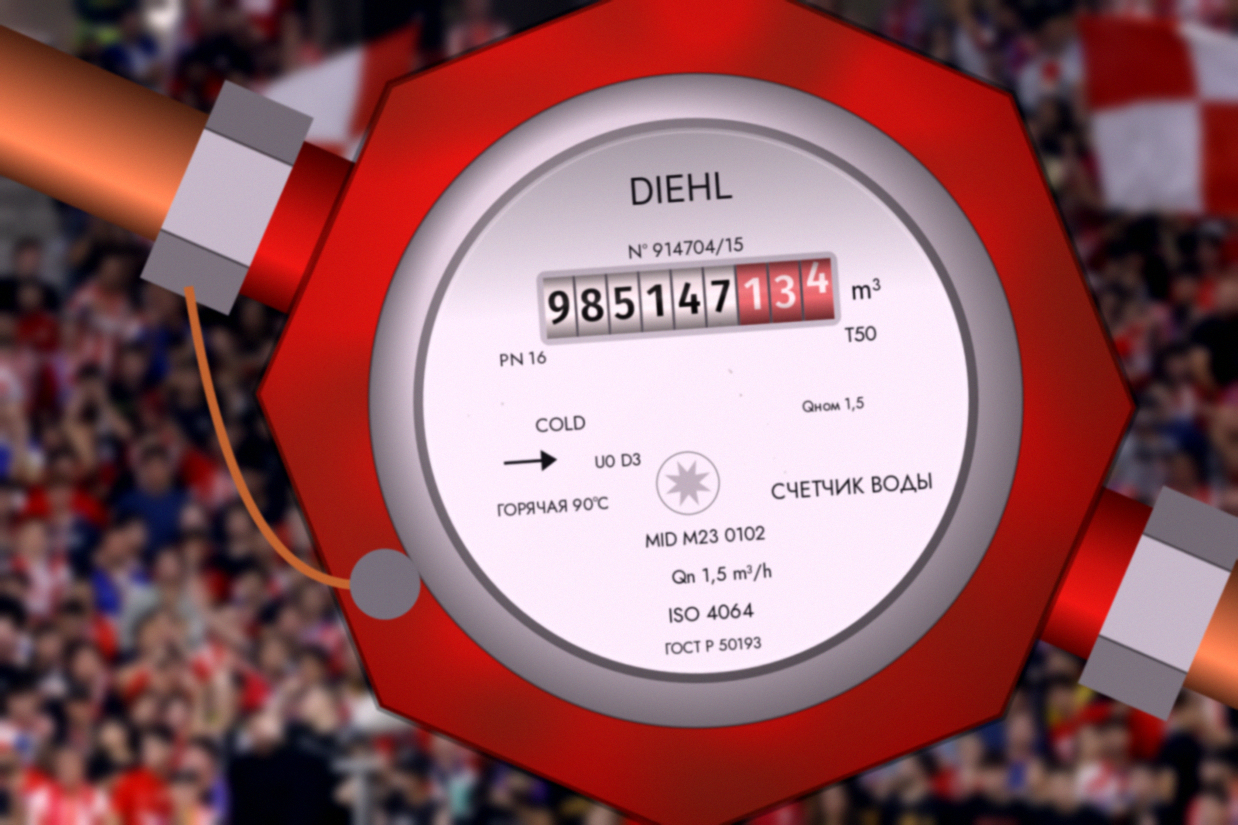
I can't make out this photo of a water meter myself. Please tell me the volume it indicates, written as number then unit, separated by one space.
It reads 985147.134 m³
